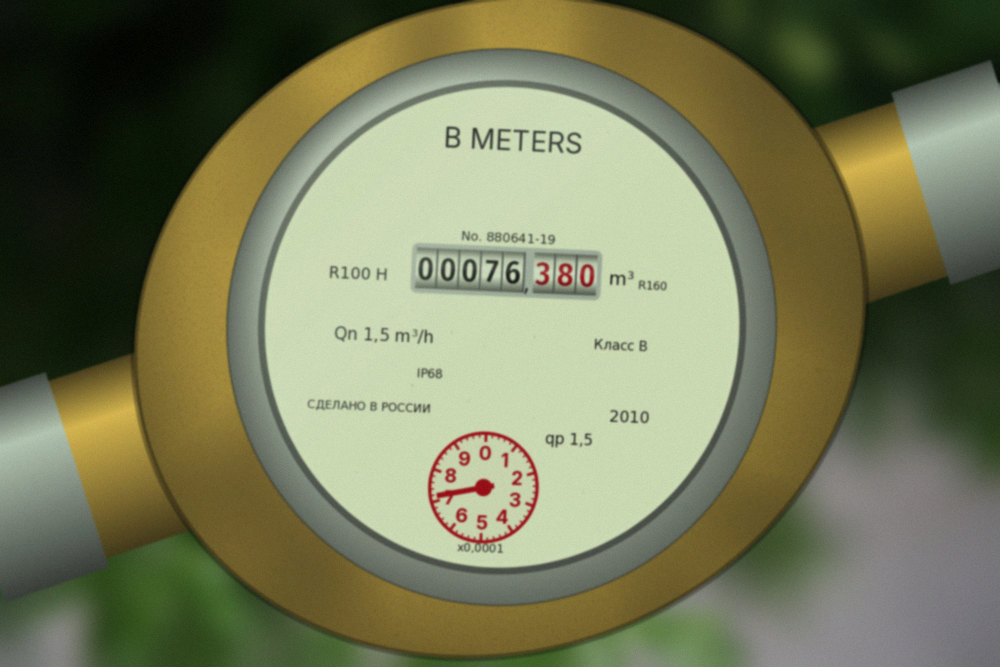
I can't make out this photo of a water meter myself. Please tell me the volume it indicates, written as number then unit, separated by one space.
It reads 76.3807 m³
